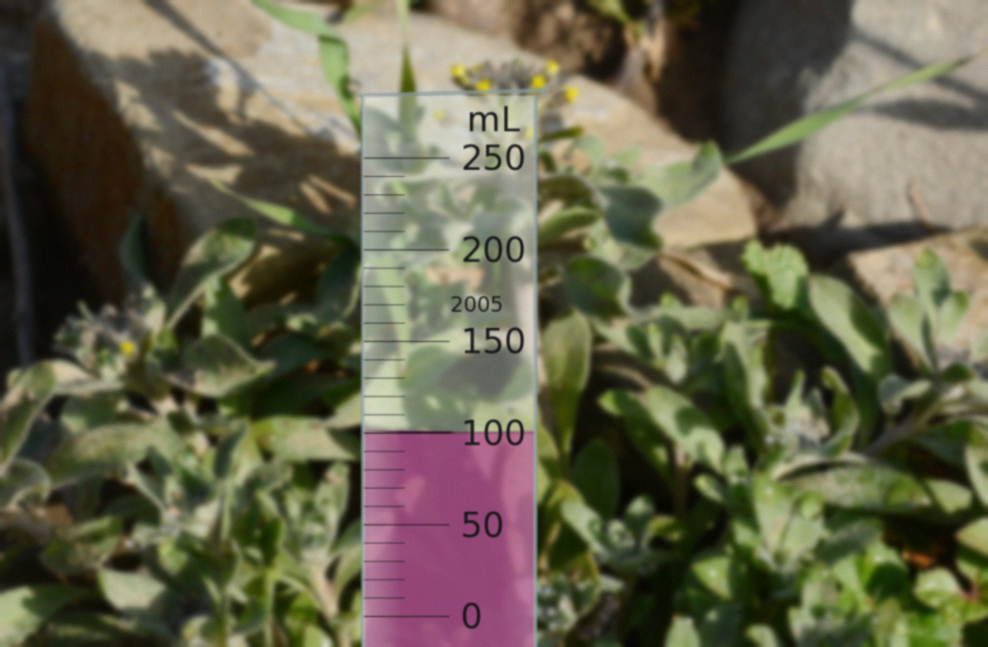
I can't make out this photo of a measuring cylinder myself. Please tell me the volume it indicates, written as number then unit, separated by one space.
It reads 100 mL
